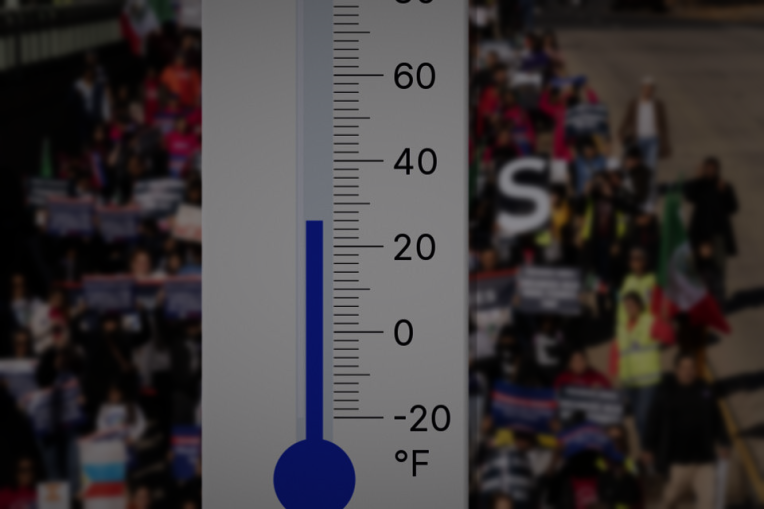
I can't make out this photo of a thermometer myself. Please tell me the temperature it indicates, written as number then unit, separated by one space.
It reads 26 °F
